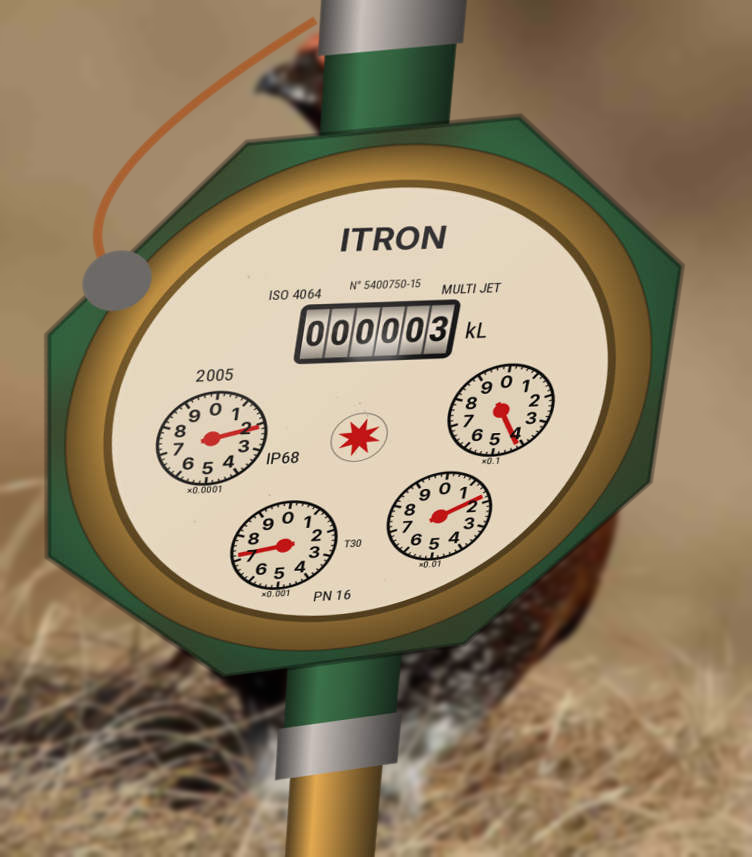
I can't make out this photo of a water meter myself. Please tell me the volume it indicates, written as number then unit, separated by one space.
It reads 3.4172 kL
